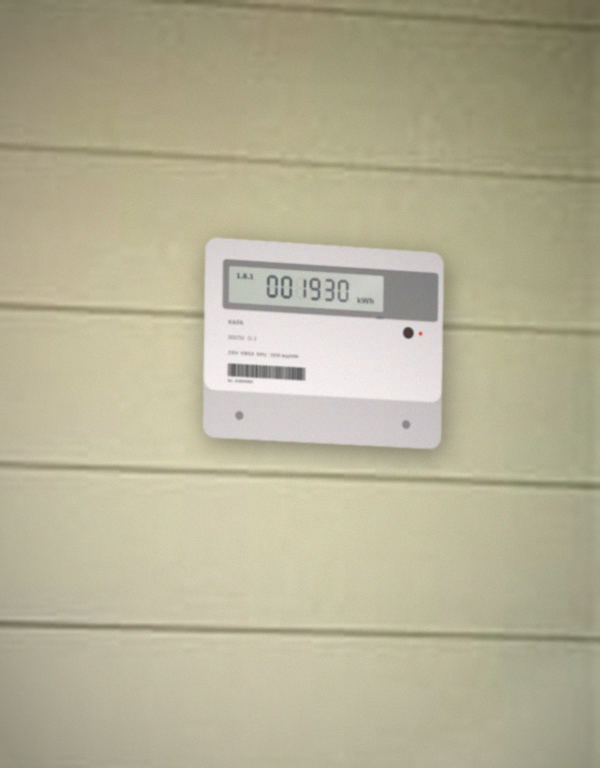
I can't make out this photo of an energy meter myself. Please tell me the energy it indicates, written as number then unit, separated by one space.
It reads 1930 kWh
